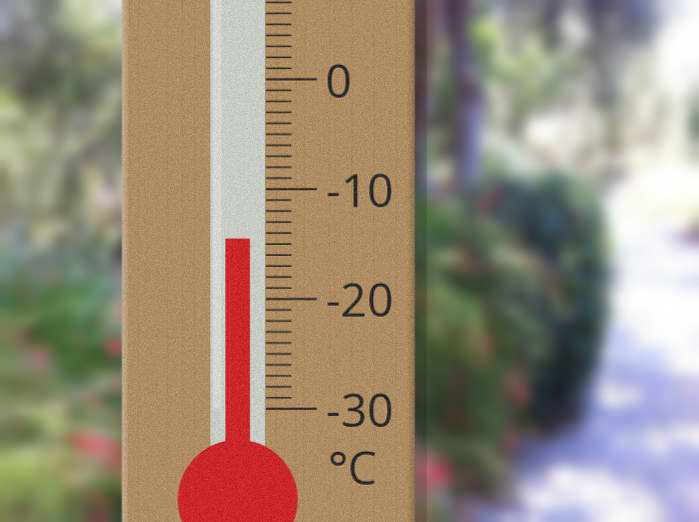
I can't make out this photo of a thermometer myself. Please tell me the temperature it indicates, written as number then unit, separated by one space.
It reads -14.5 °C
